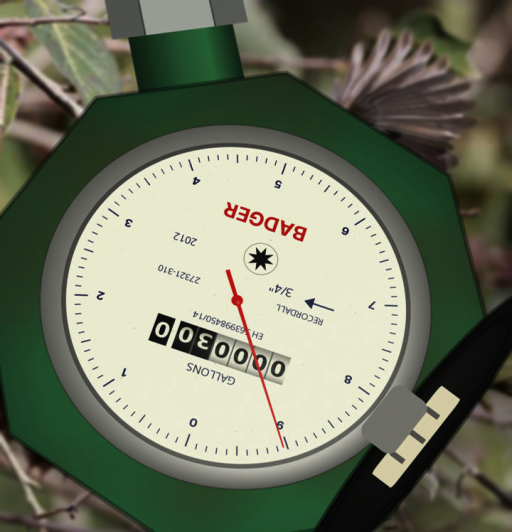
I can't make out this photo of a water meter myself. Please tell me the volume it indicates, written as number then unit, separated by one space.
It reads 299.0 gal
